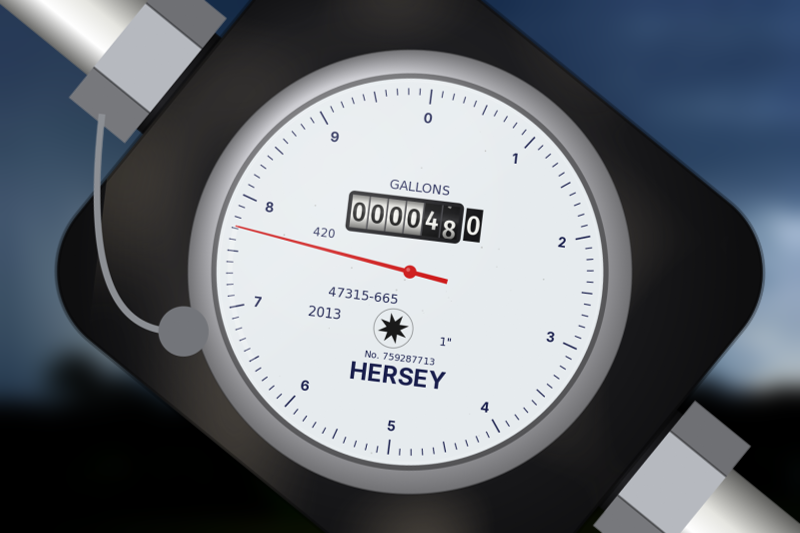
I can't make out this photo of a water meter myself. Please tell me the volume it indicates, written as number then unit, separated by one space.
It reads 477.7 gal
